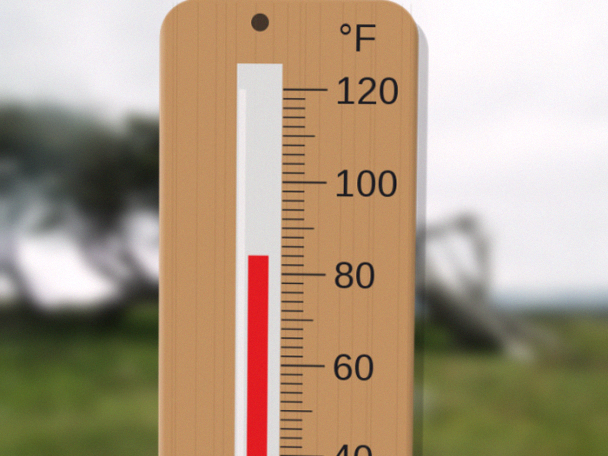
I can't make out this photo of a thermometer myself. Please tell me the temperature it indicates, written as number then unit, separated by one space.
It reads 84 °F
